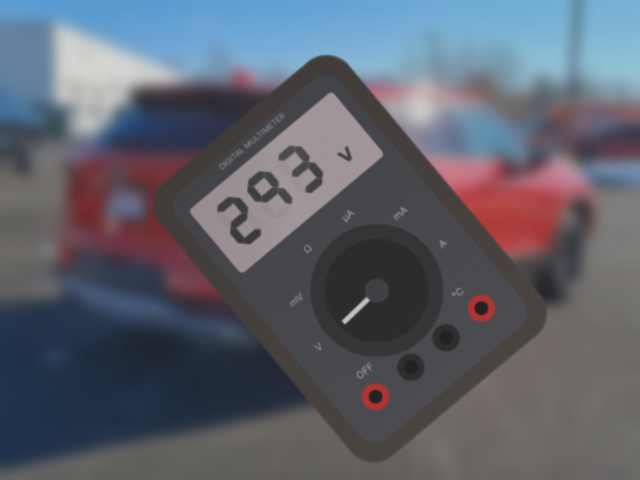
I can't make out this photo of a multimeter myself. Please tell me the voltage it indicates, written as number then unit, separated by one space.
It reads 293 V
